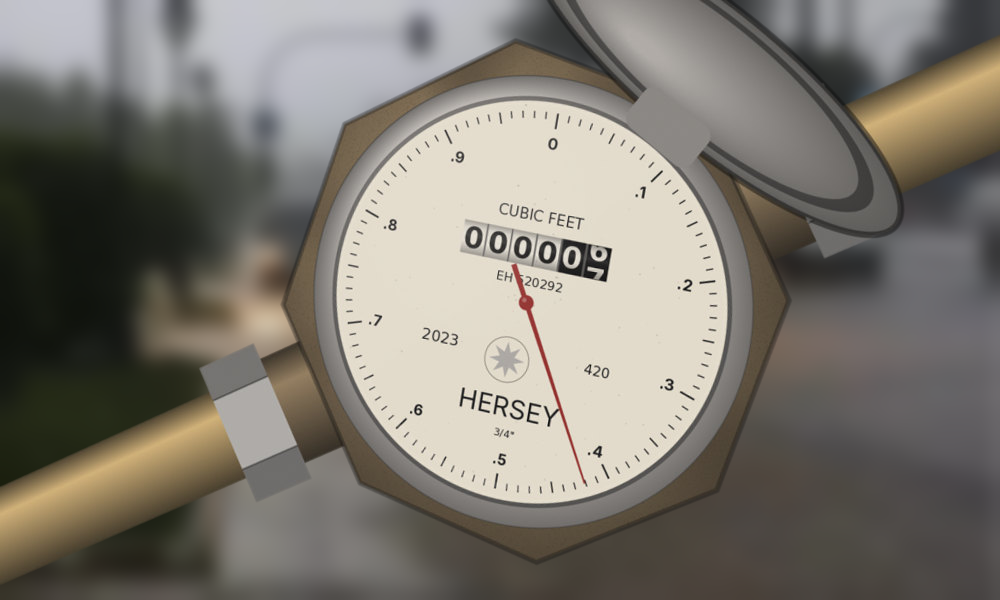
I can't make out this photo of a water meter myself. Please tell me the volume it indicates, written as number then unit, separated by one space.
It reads 6.42 ft³
